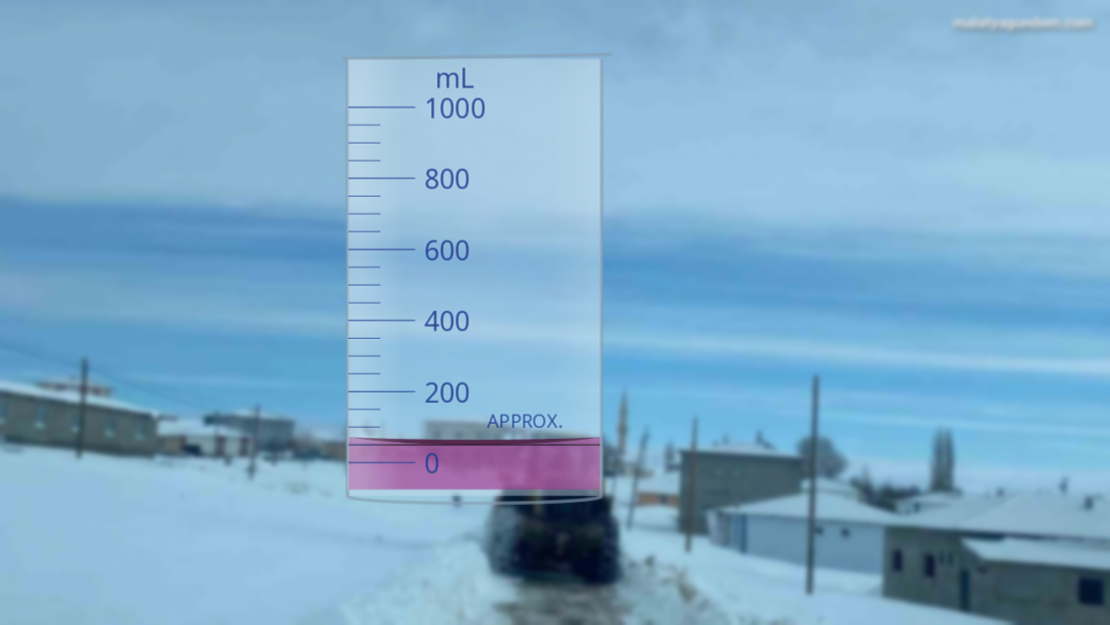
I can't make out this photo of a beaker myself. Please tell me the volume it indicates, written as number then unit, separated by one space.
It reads 50 mL
